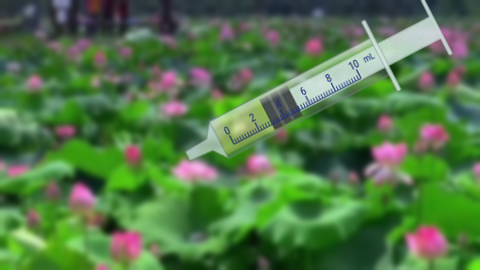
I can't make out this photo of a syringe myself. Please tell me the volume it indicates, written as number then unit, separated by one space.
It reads 3 mL
